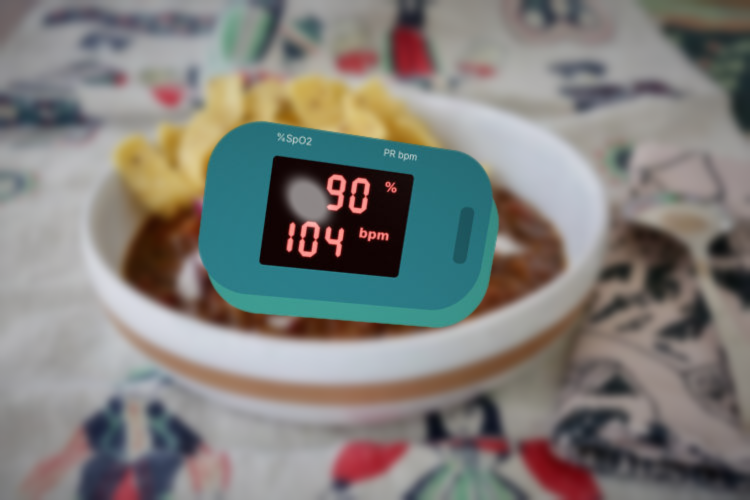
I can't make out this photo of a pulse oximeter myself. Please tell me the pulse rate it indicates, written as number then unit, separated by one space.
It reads 104 bpm
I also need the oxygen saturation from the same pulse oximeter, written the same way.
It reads 90 %
